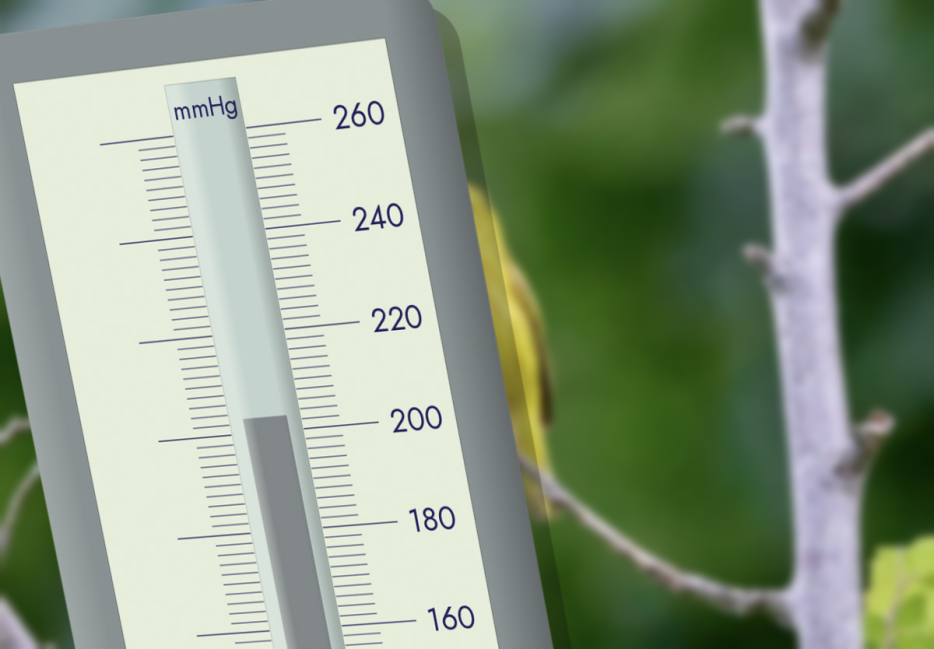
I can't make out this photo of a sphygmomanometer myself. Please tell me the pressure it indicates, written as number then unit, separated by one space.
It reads 203 mmHg
